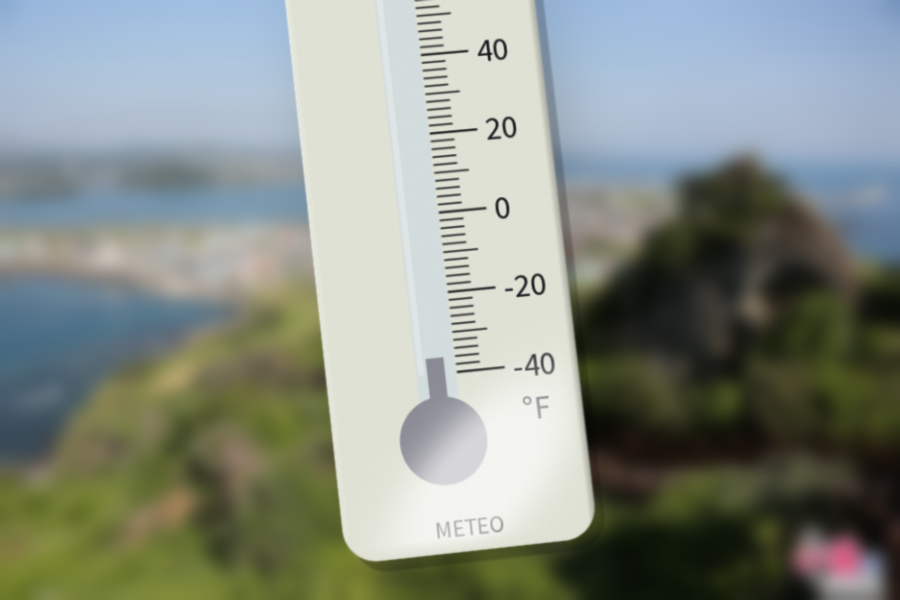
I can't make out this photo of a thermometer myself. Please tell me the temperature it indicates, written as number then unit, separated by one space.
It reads -36 °F
